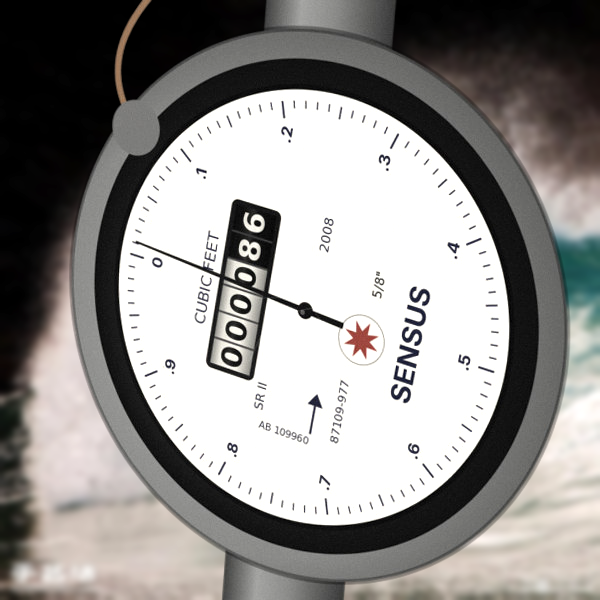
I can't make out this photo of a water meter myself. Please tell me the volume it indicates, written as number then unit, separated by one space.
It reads 86.01 ft³
